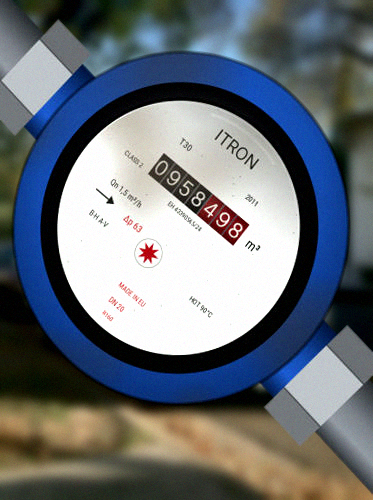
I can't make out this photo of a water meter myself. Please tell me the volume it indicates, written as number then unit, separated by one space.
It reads 958.498 m³
